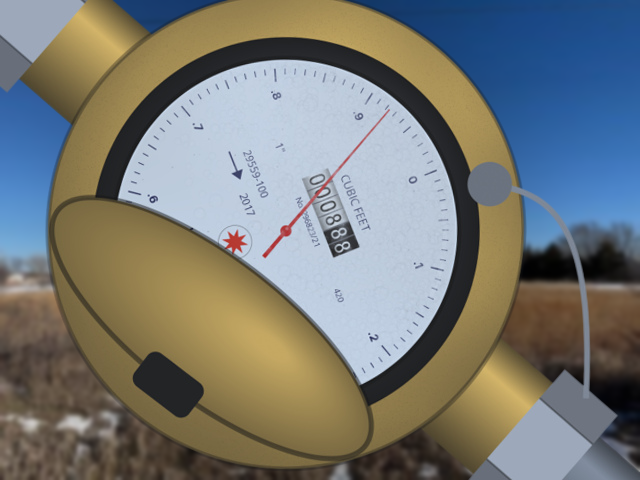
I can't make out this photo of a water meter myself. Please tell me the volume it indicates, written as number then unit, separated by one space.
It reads 887.92 ft³
